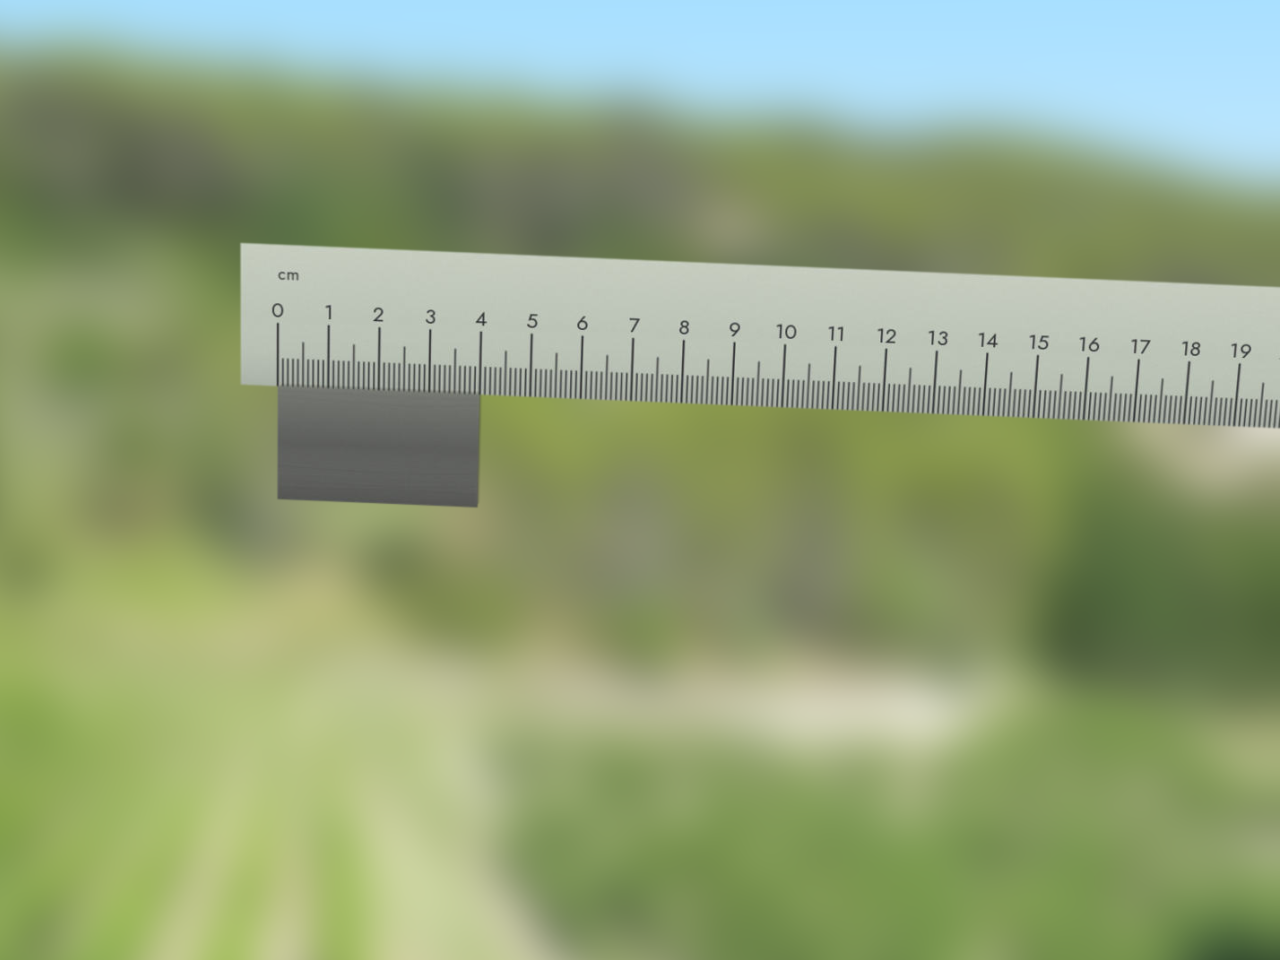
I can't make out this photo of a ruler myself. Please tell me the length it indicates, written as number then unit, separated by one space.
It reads 4 cm
